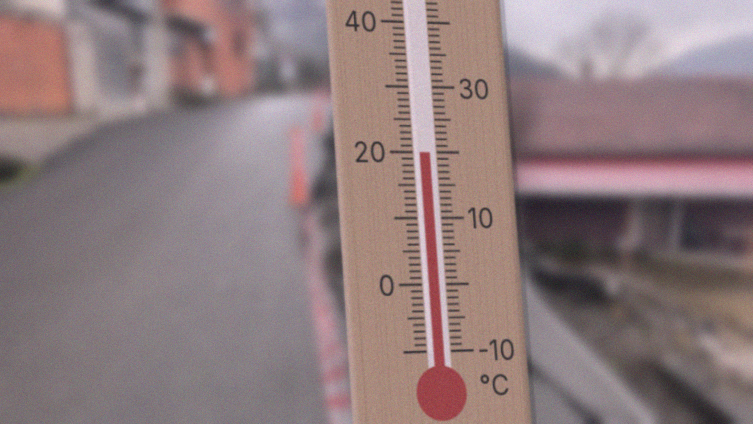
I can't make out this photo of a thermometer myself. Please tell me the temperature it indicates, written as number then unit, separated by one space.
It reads 20 °C
